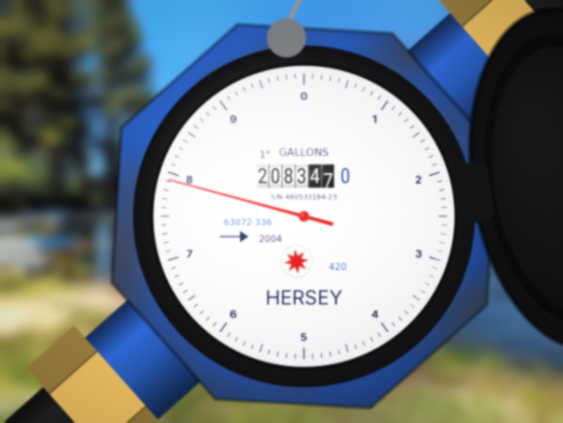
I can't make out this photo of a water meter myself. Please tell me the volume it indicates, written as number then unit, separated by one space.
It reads 2083467.9 gal
